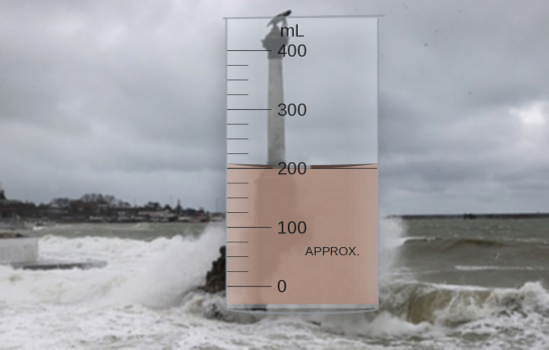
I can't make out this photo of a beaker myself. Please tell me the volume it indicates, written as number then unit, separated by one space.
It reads 200 mL
